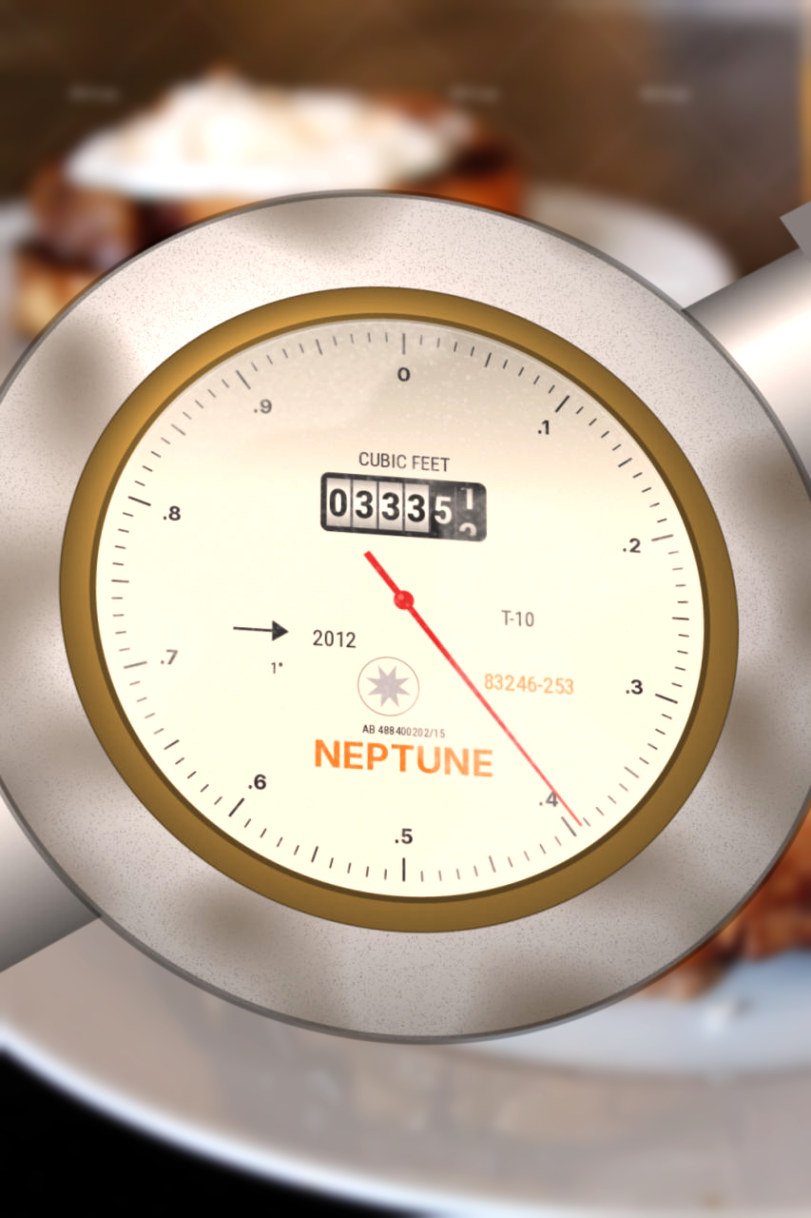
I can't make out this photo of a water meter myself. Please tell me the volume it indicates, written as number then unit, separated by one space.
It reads 33351.39 ft³
